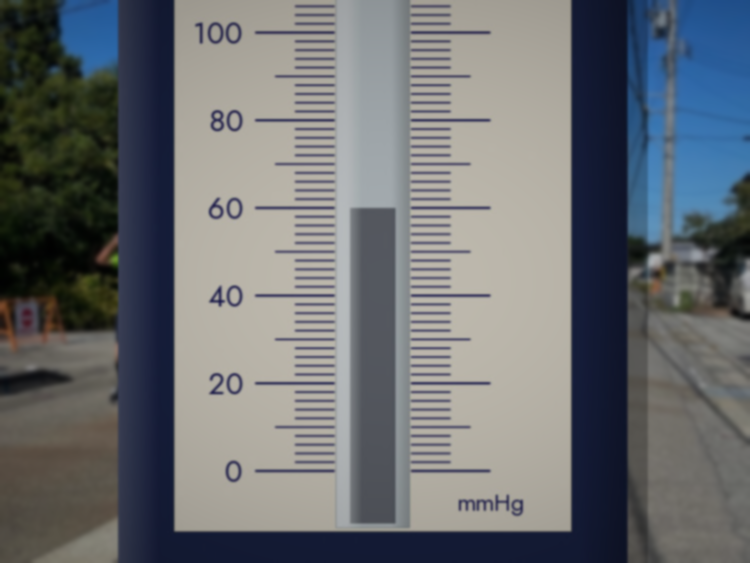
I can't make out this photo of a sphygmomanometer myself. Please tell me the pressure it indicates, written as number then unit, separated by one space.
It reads 60 mmHg
